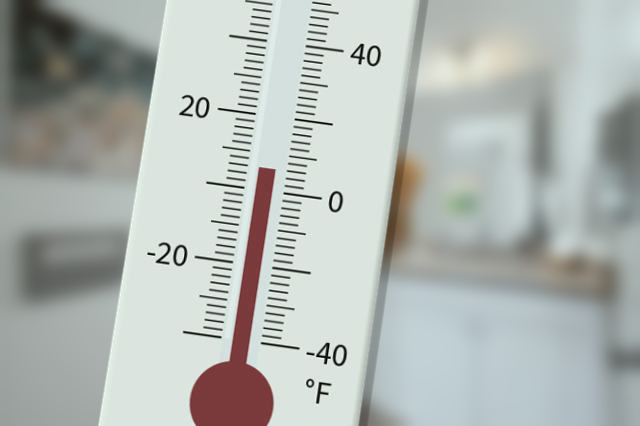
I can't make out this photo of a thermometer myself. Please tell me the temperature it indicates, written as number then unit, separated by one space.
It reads 6 °F
